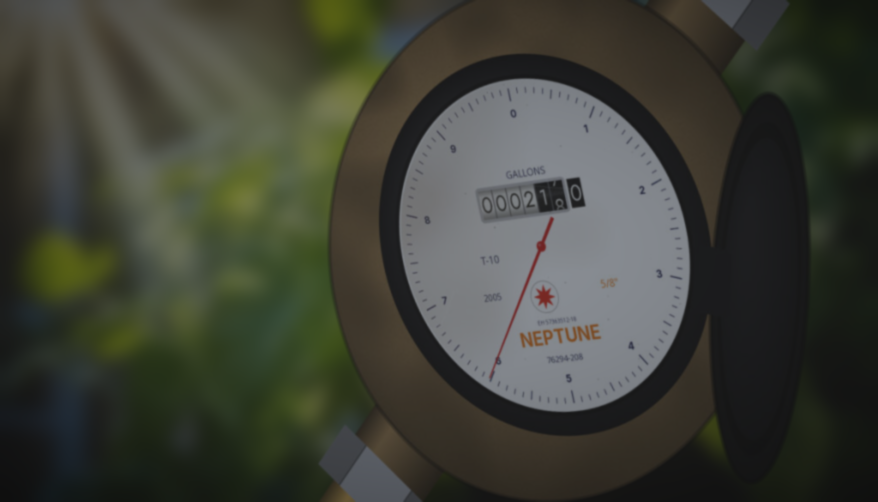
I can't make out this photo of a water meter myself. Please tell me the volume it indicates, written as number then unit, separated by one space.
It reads 2176.0 gal
